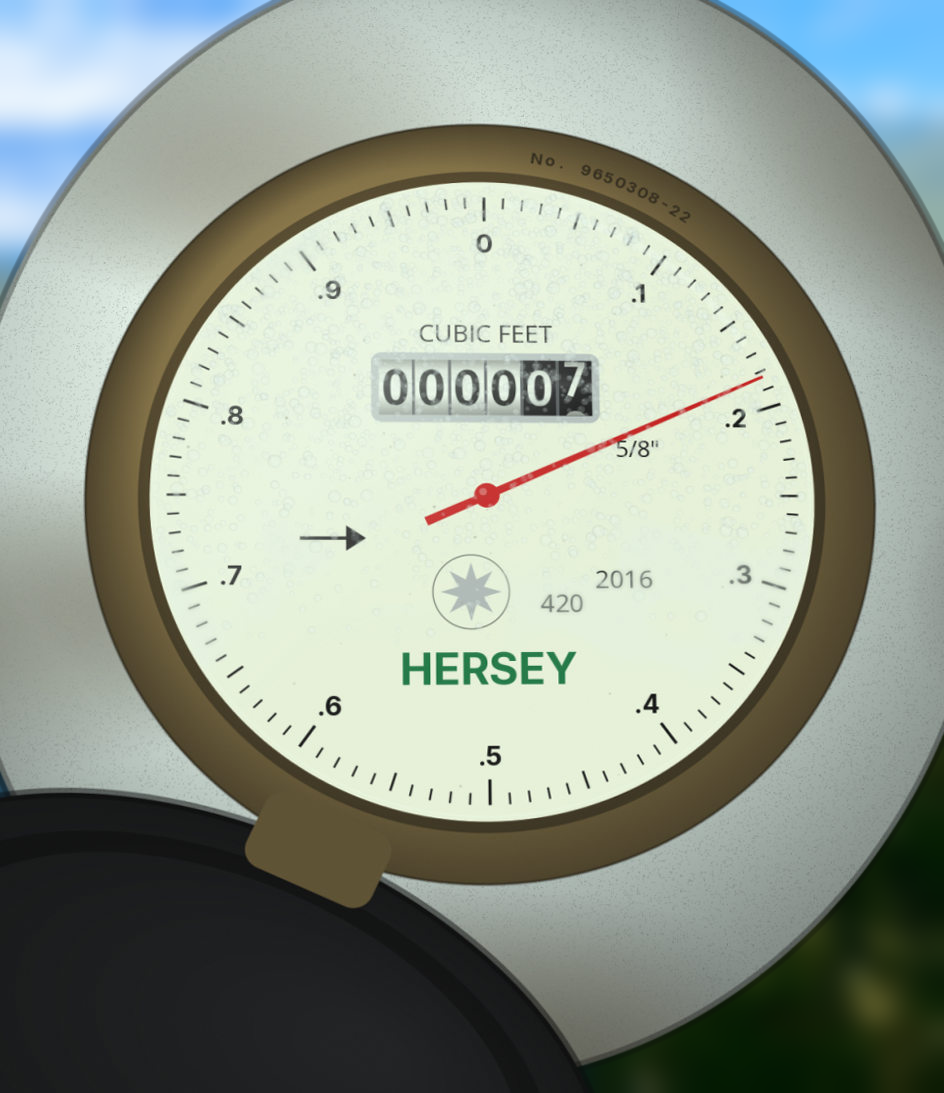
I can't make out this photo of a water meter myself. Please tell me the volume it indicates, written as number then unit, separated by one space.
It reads 7.18 ft³
